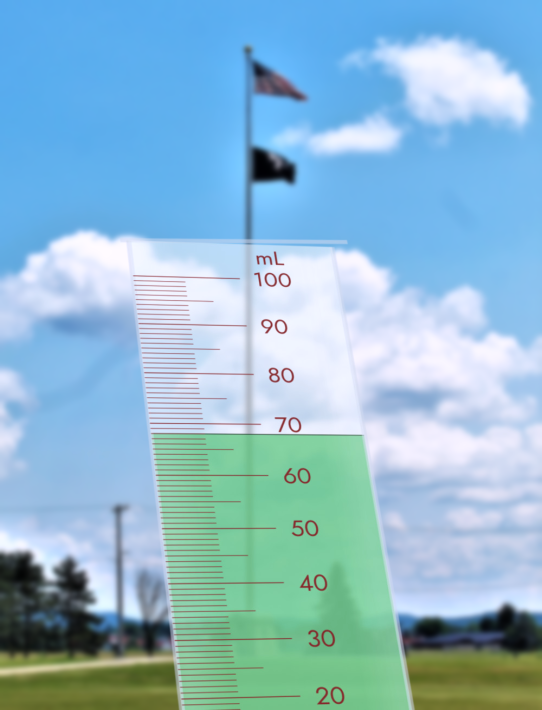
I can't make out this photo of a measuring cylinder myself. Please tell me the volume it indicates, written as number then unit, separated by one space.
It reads 68 mL
